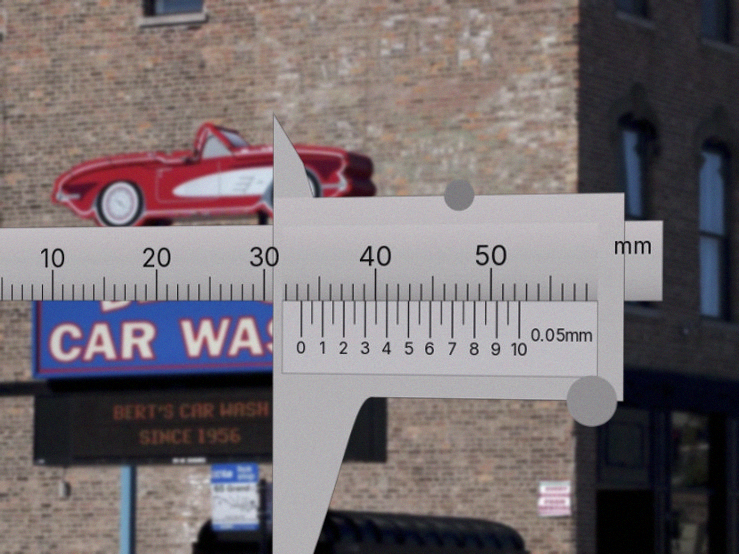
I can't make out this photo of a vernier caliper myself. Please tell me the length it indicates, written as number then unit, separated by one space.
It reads 33.4 mm
